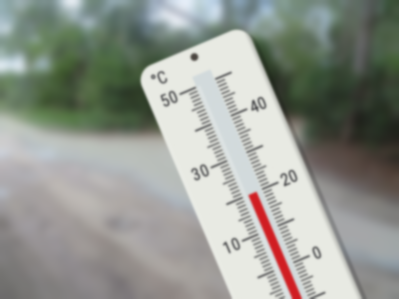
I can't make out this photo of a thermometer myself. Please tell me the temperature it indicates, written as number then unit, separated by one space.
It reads 20 °C
